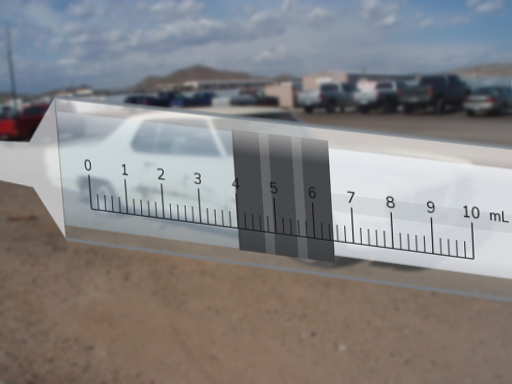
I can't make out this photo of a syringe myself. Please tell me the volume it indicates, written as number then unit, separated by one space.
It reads 4 mL
